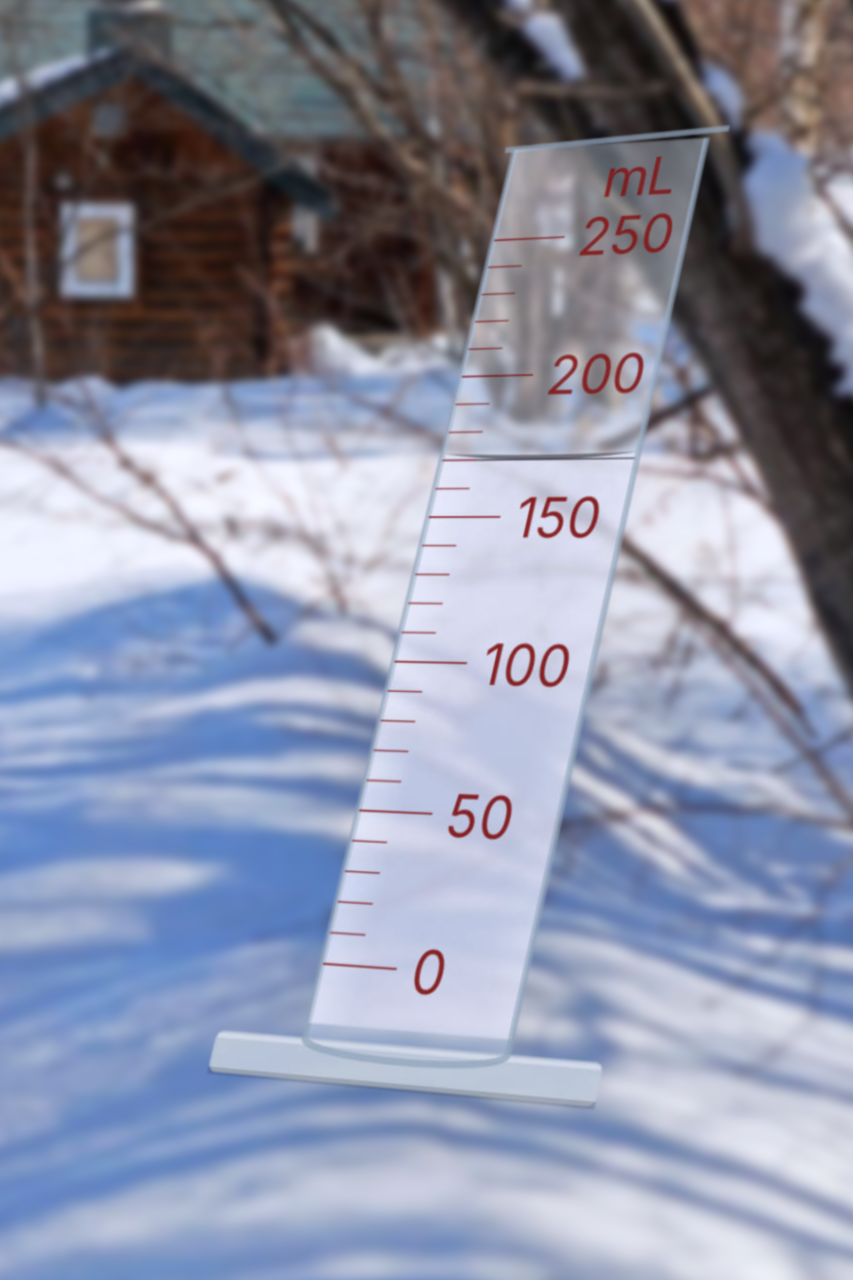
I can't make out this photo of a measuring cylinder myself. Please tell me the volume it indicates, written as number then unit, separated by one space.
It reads 170 mL
